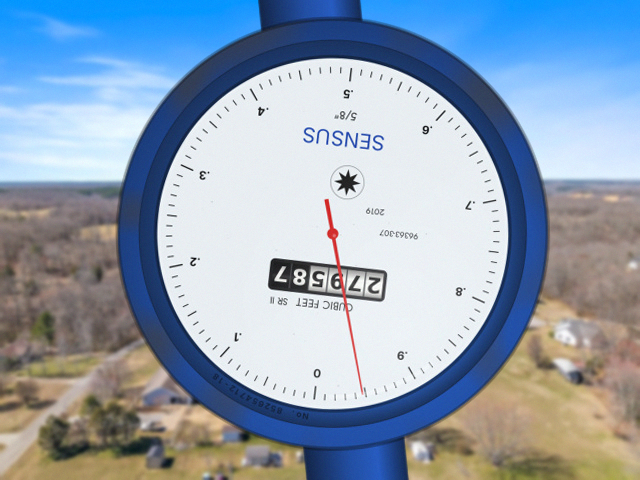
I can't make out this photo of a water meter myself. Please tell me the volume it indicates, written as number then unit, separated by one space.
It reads 279586.95 ft³
